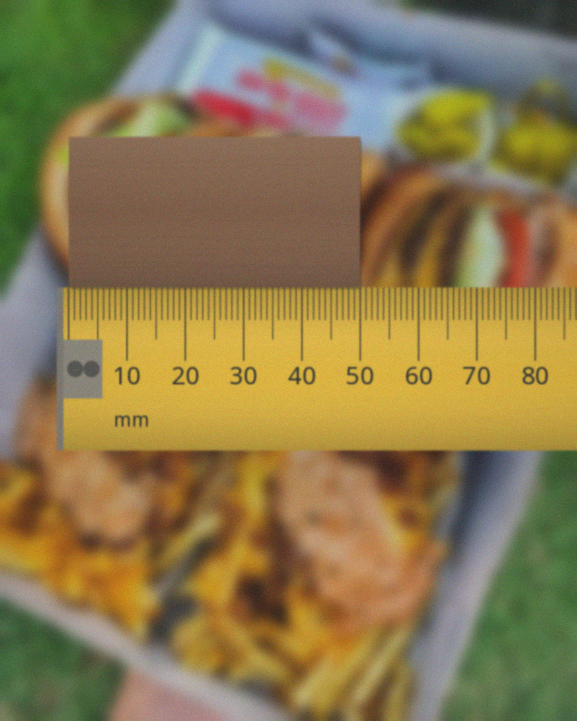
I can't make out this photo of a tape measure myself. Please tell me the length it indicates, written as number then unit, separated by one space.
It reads 50 mm
